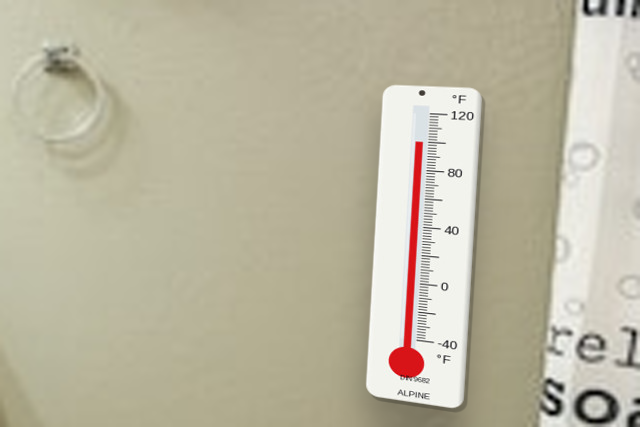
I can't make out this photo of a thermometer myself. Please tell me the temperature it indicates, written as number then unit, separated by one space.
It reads 100 °F
